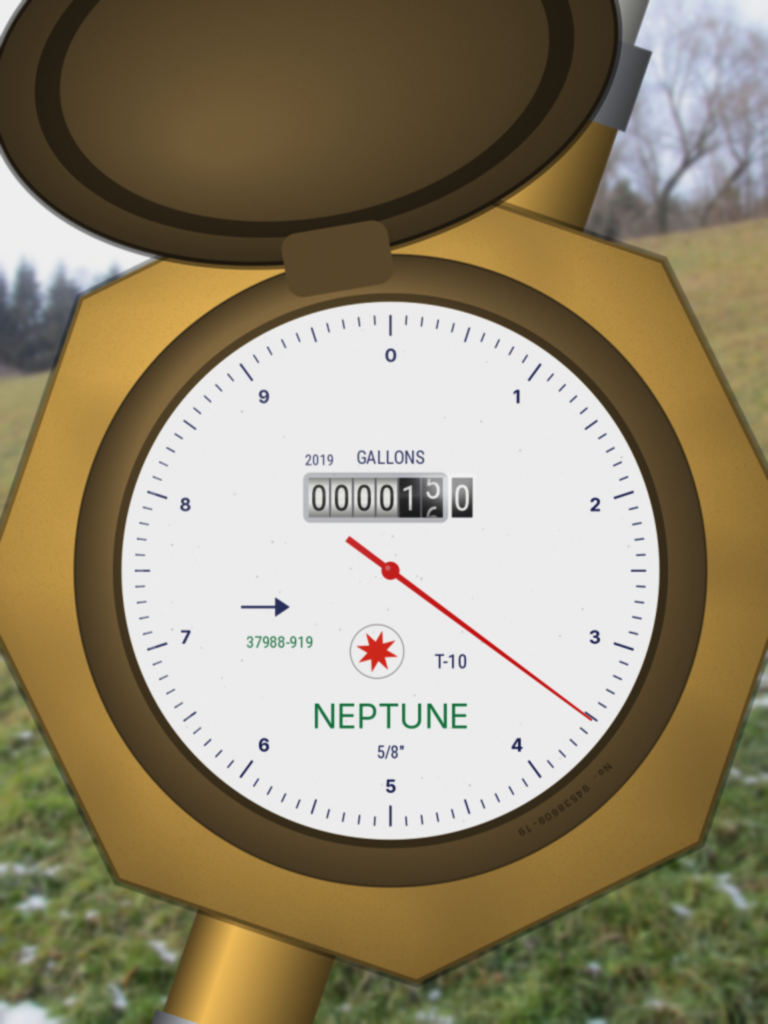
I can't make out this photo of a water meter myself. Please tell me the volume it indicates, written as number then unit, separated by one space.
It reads 153.5 gal
